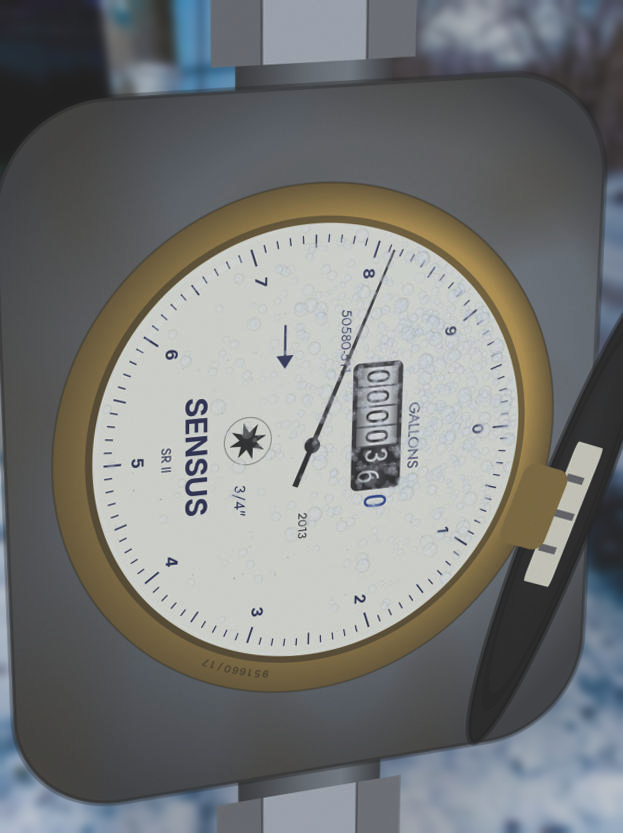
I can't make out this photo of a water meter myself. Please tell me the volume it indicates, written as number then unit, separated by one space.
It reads 358.1 gal
